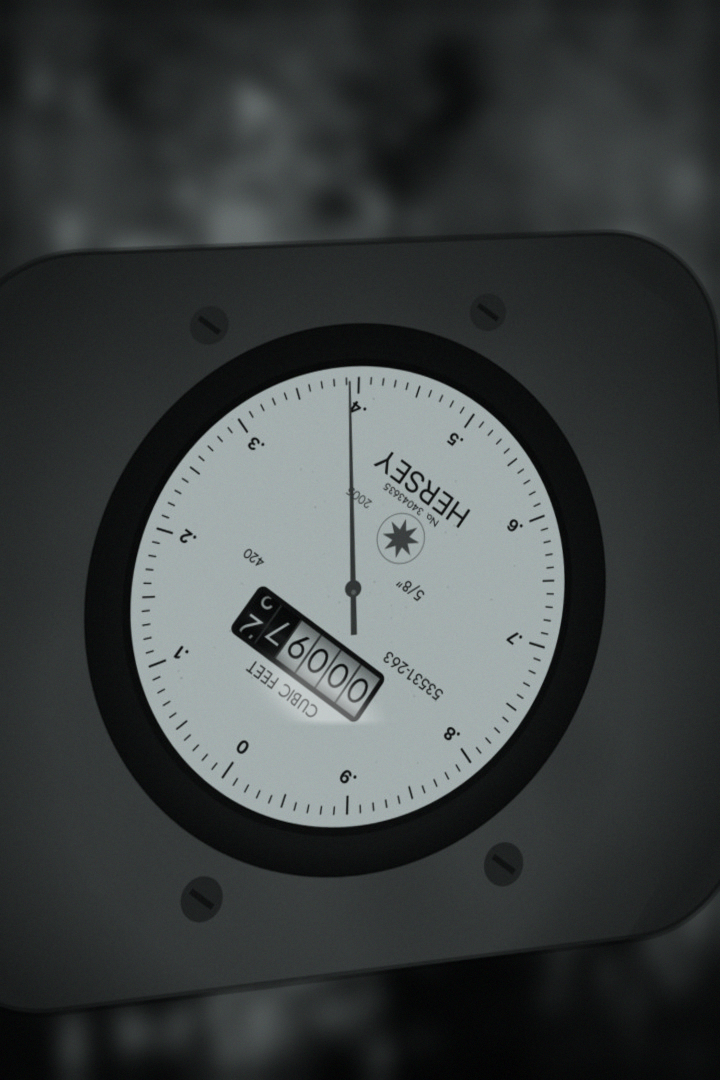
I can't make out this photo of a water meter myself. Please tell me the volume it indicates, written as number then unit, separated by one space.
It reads 972.39 ft³
